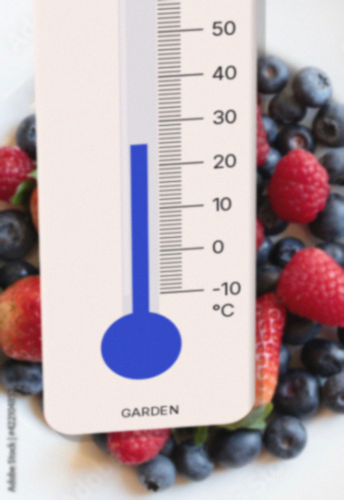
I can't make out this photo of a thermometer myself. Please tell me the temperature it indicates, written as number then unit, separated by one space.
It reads 25 °C
